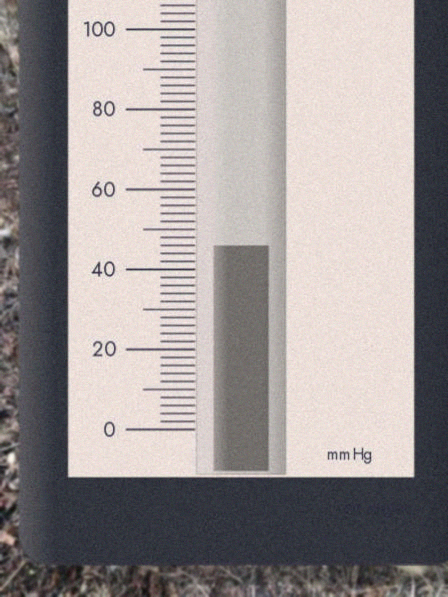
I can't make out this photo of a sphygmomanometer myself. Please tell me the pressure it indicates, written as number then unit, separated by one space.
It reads 46 mmHg
